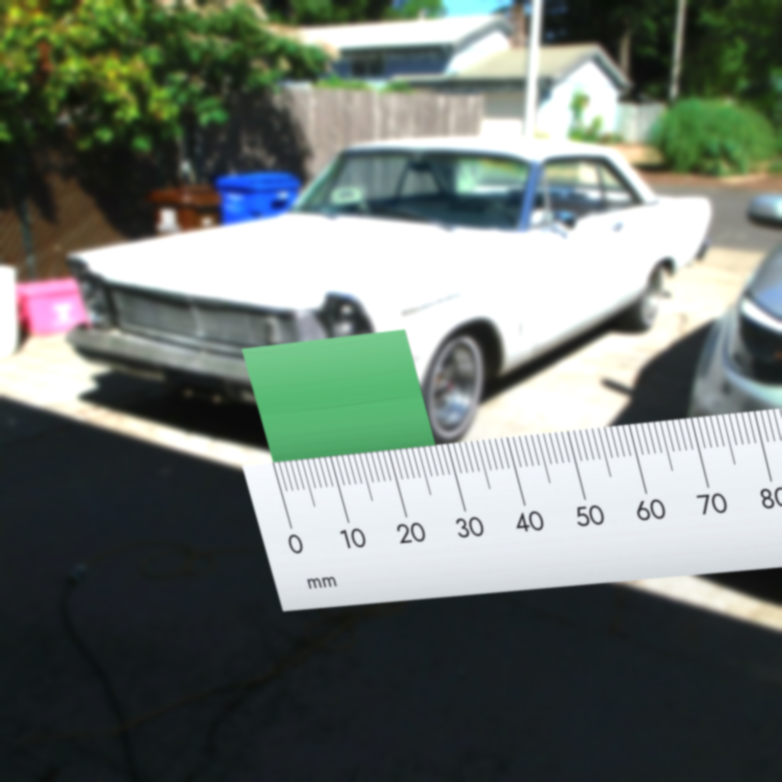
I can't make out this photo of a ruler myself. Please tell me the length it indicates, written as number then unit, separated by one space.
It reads 28 mm
